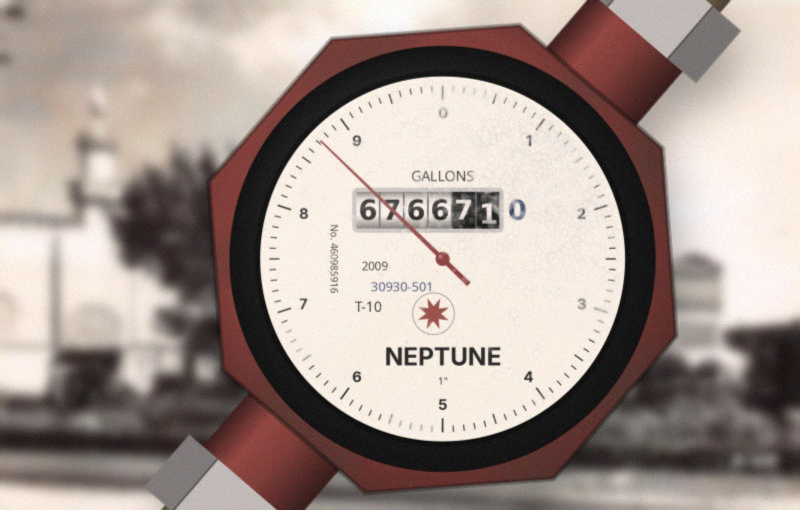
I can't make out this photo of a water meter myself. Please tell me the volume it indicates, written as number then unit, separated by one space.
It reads 6766708.7 gal
